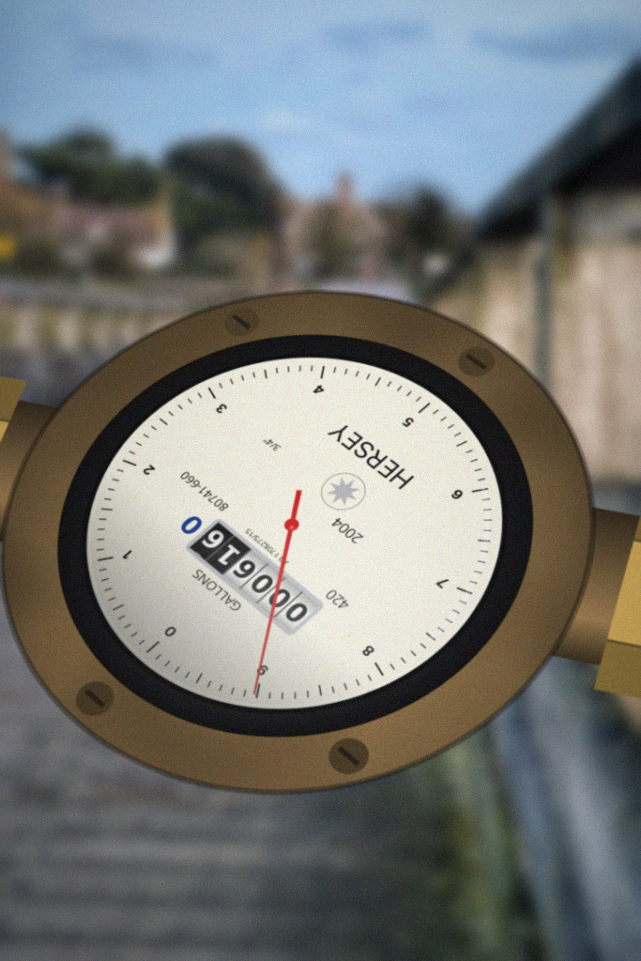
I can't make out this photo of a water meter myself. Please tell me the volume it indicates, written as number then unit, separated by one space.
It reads 6159.0 gal
